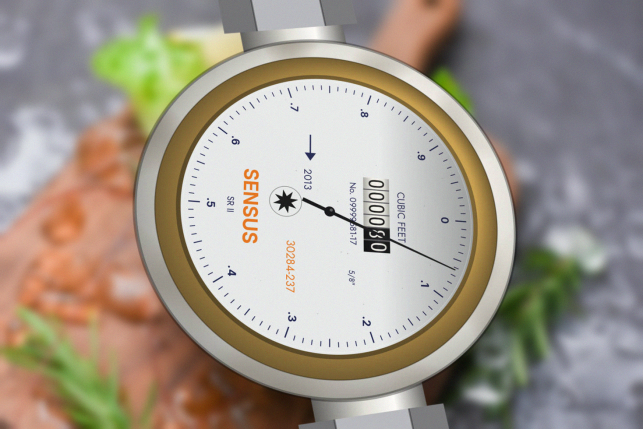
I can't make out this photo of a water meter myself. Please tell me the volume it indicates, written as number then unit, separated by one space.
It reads 80.06 ft³
